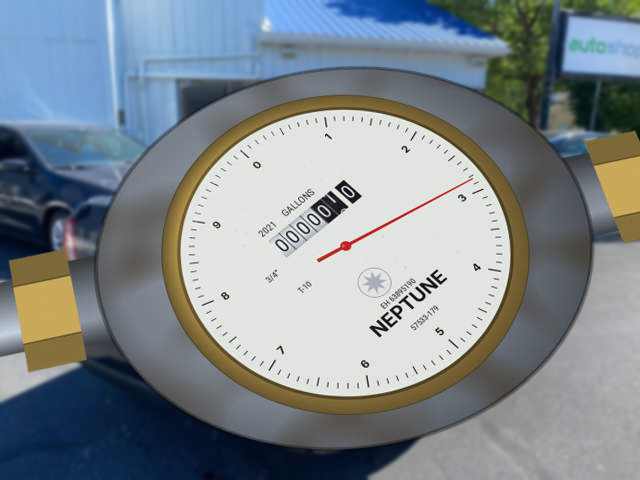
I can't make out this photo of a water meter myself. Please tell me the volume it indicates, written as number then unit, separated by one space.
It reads 12.8 gal
